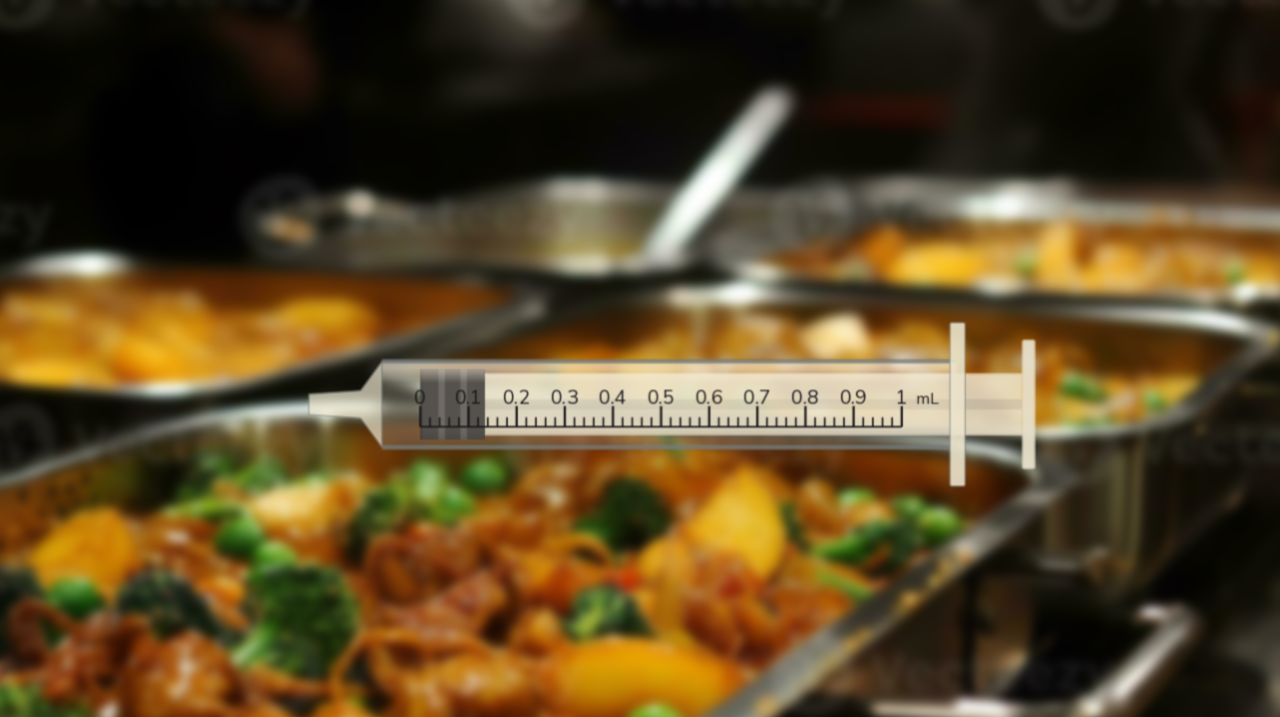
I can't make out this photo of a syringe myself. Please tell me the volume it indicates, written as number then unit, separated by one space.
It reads 0 mL
